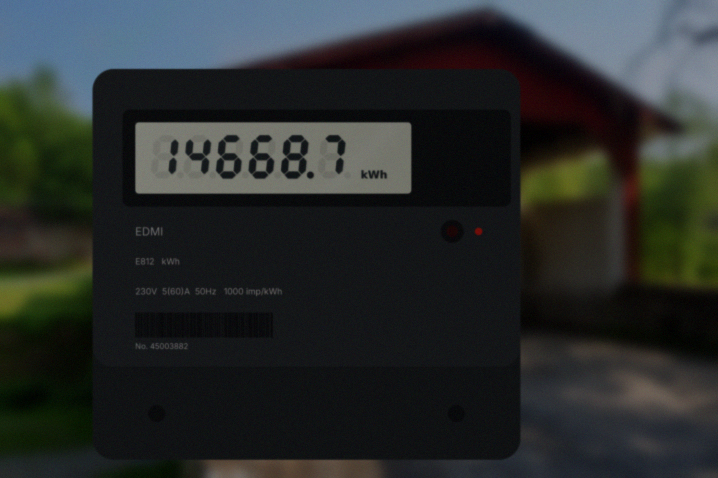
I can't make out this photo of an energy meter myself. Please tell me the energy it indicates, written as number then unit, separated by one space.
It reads 14668.7 kWh
